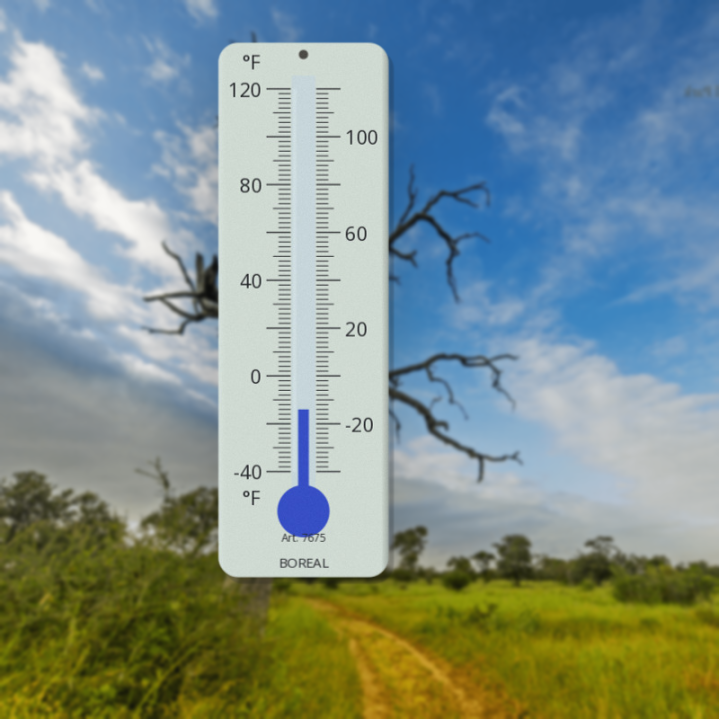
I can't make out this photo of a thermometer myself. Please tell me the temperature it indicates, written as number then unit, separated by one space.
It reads -14 °F
